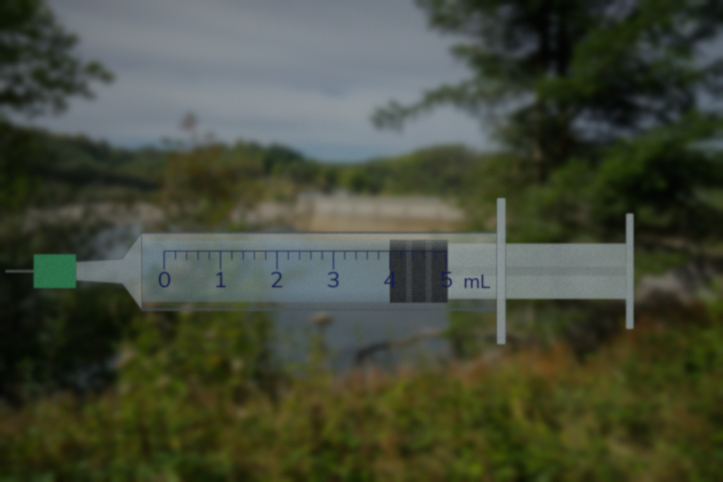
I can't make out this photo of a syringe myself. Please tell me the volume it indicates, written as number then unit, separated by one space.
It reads 4 mL
